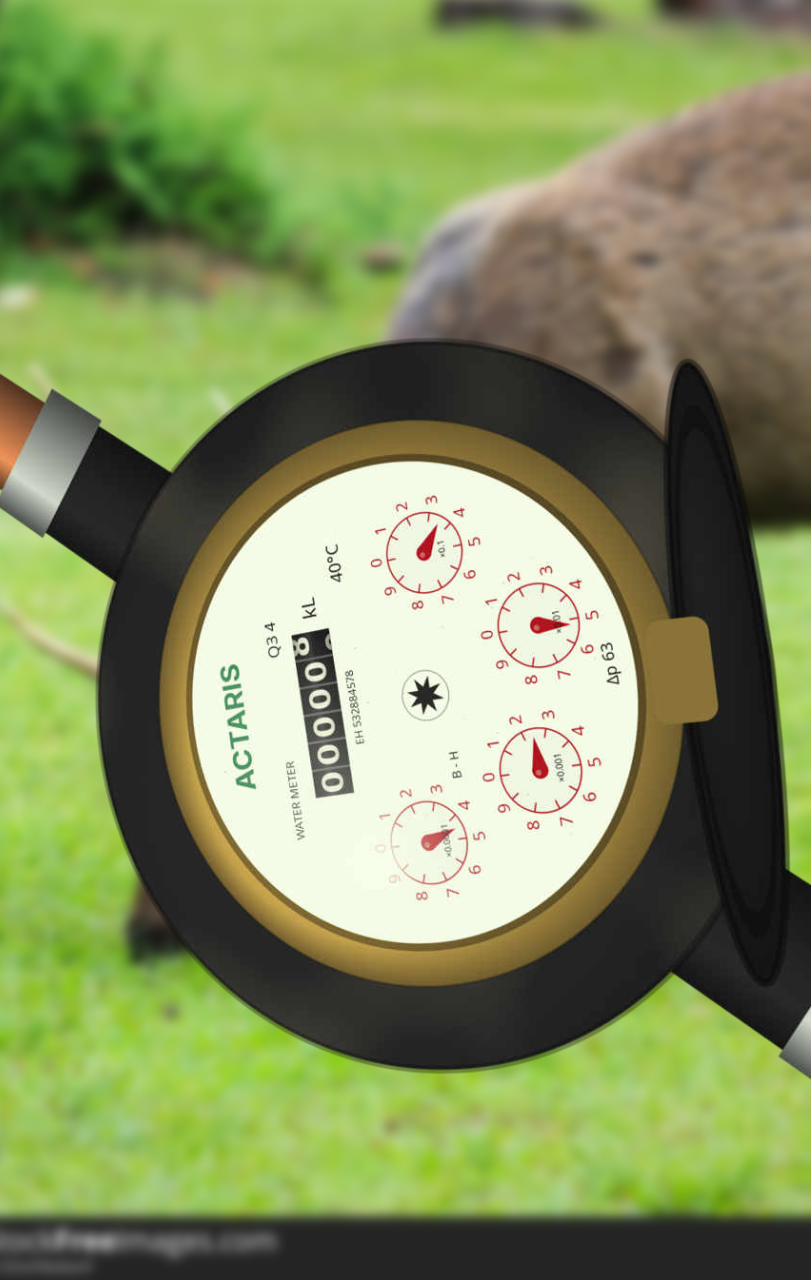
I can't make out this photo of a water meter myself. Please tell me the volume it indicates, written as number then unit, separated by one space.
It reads 8.3524 kL
